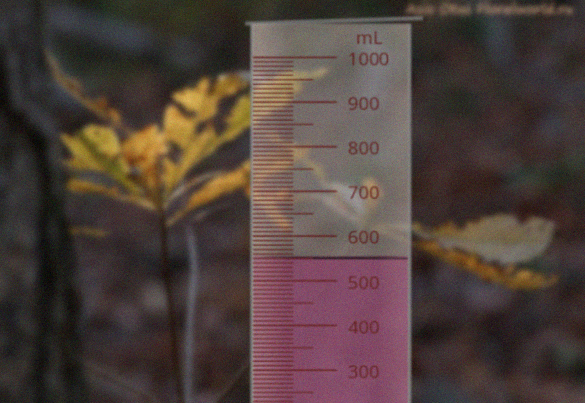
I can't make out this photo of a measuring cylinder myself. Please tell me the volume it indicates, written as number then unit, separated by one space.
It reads 550 mL
